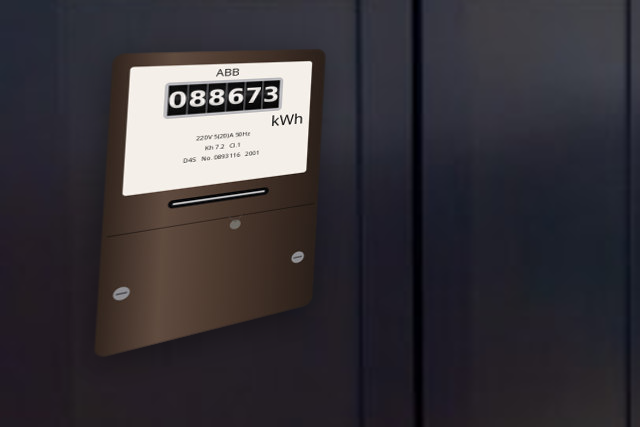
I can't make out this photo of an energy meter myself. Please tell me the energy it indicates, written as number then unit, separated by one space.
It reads 88673 kWh
